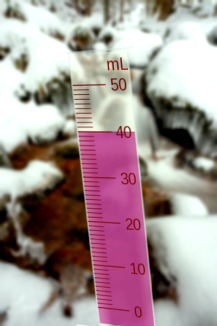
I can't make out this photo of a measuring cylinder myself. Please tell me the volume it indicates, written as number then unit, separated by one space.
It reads 40 mL
